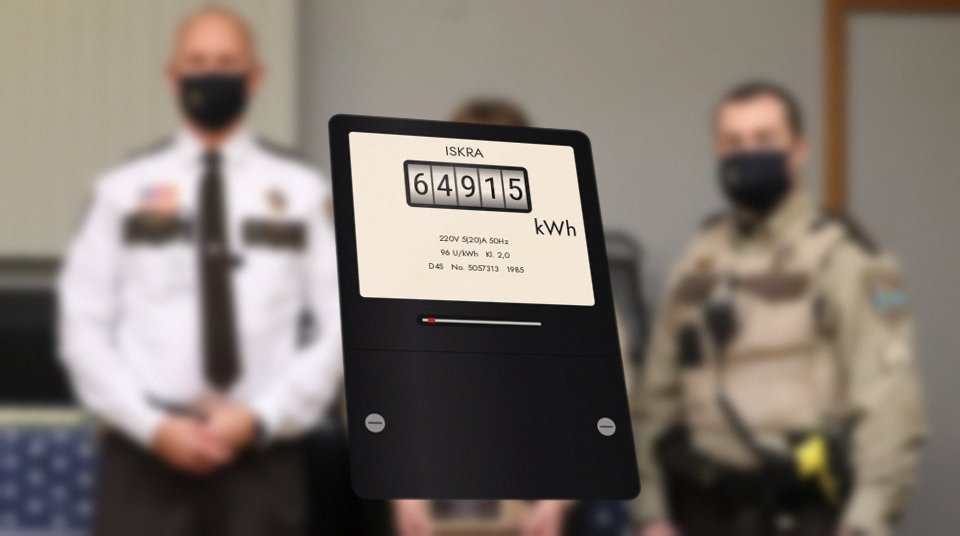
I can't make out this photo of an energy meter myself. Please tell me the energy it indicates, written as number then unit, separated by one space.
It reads 64915 kWh
